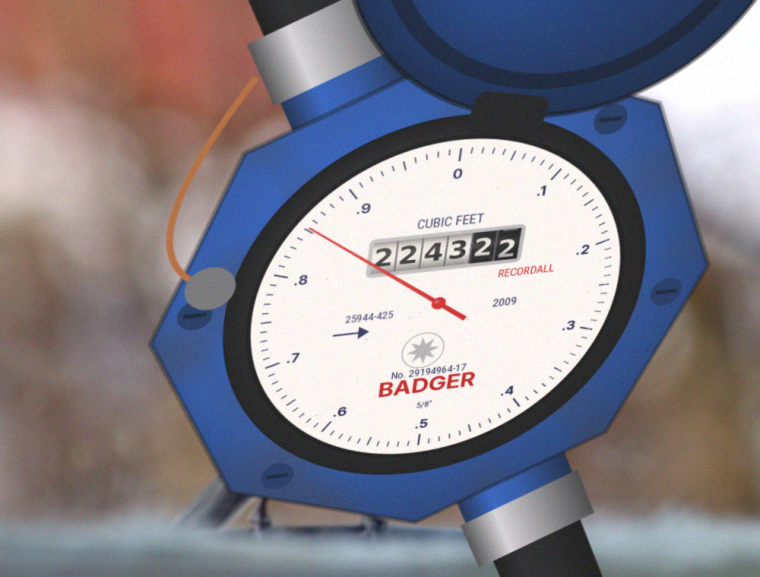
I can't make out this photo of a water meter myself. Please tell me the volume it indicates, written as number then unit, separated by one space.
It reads 224321.85 ft³
